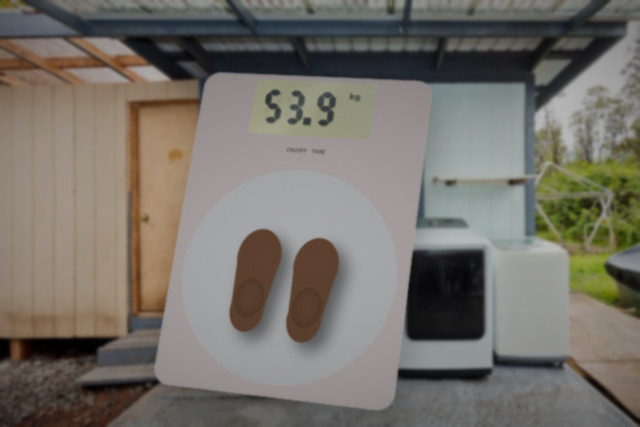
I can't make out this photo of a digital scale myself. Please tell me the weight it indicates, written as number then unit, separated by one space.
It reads 53.9 kg
